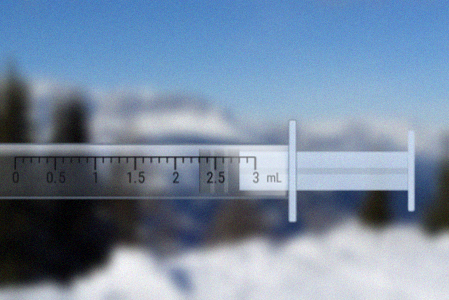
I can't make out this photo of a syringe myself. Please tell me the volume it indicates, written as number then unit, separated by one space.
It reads 2.3 mL
